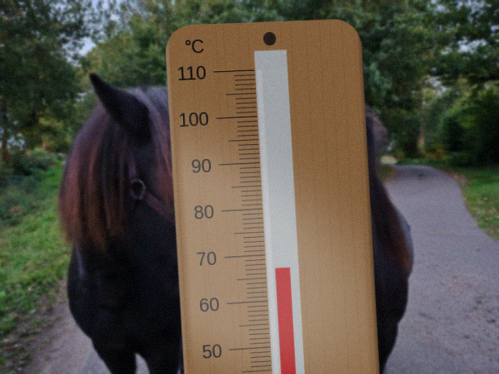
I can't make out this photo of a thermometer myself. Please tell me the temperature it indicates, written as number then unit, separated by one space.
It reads 67 °C
